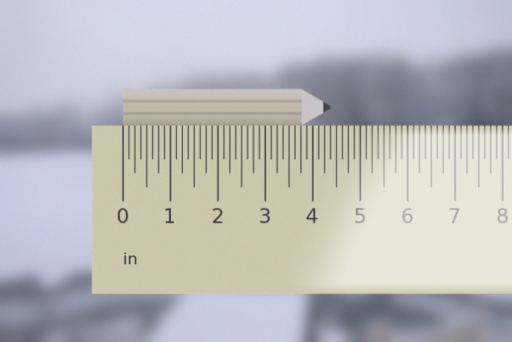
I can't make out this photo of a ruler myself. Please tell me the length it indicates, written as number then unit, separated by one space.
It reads 4.375 in
